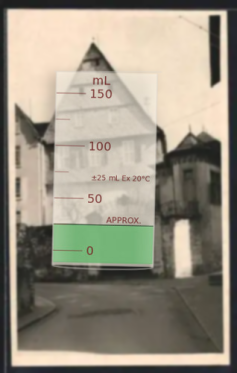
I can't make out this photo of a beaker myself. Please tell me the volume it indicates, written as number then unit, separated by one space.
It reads 25 mL
